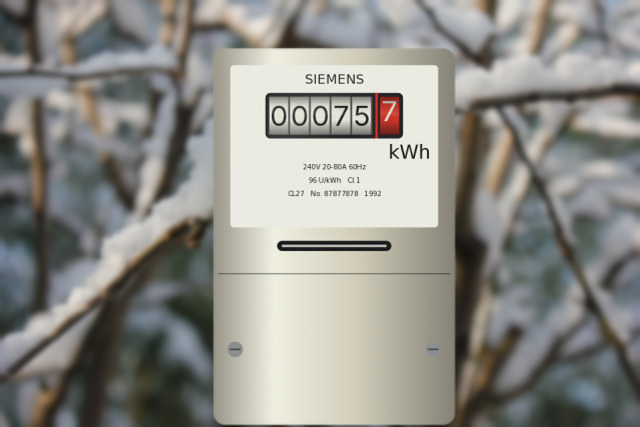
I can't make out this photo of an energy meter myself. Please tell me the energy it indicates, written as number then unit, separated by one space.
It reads 75.7 kWh
